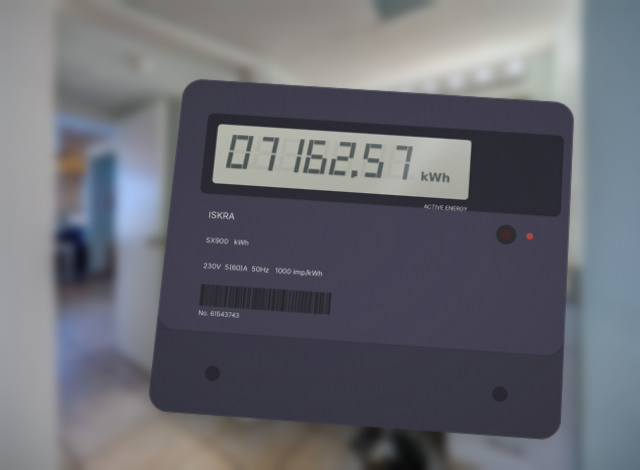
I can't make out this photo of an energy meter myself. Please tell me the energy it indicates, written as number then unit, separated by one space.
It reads 7162.57 kWh
